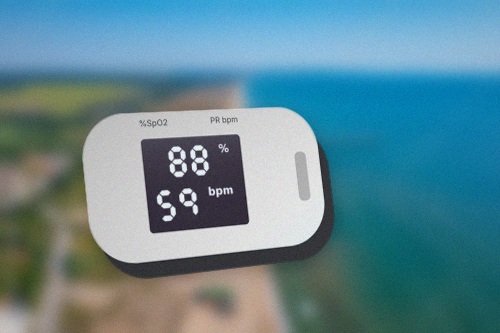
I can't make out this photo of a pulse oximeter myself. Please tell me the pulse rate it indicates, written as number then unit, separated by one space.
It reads 59 bpm
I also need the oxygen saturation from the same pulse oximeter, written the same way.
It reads 88 %
